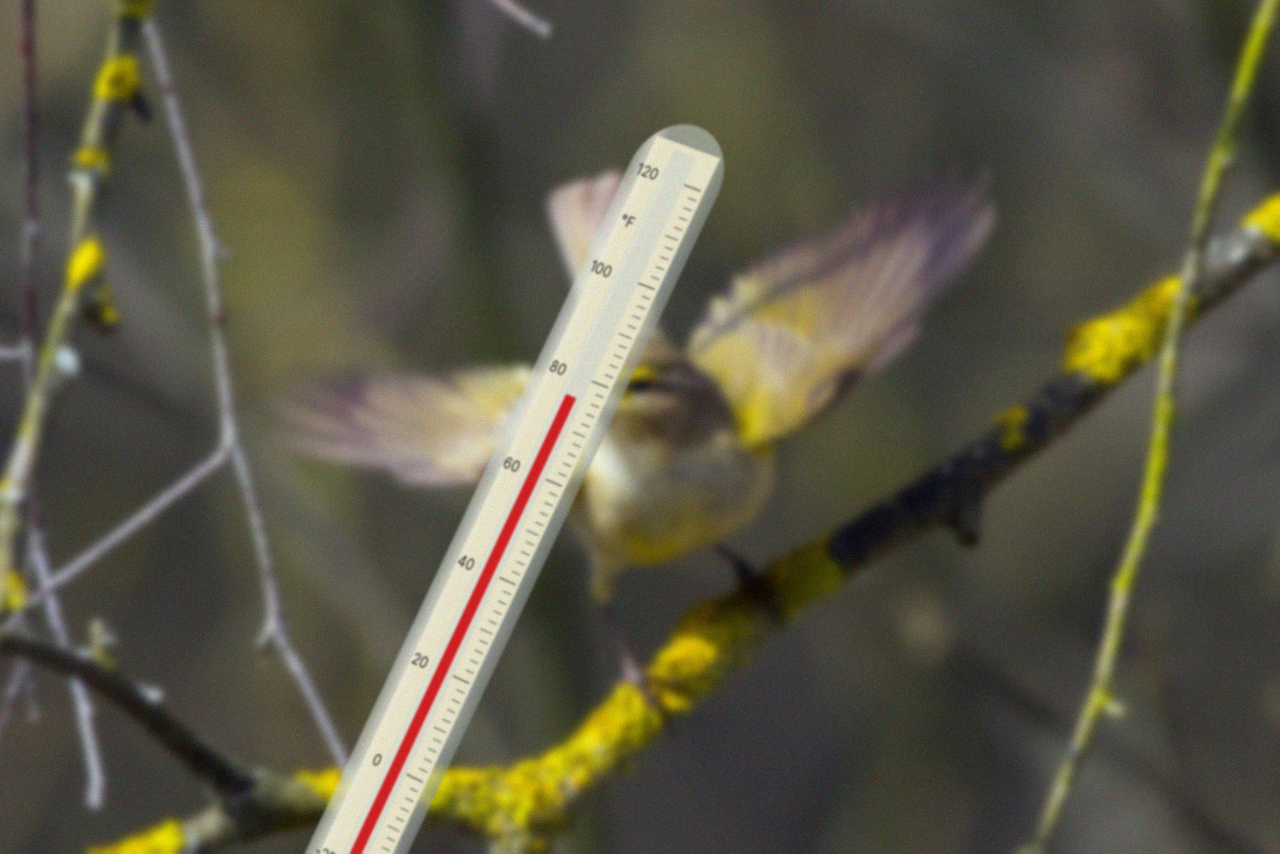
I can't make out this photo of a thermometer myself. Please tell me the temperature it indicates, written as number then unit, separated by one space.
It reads 76 °F
